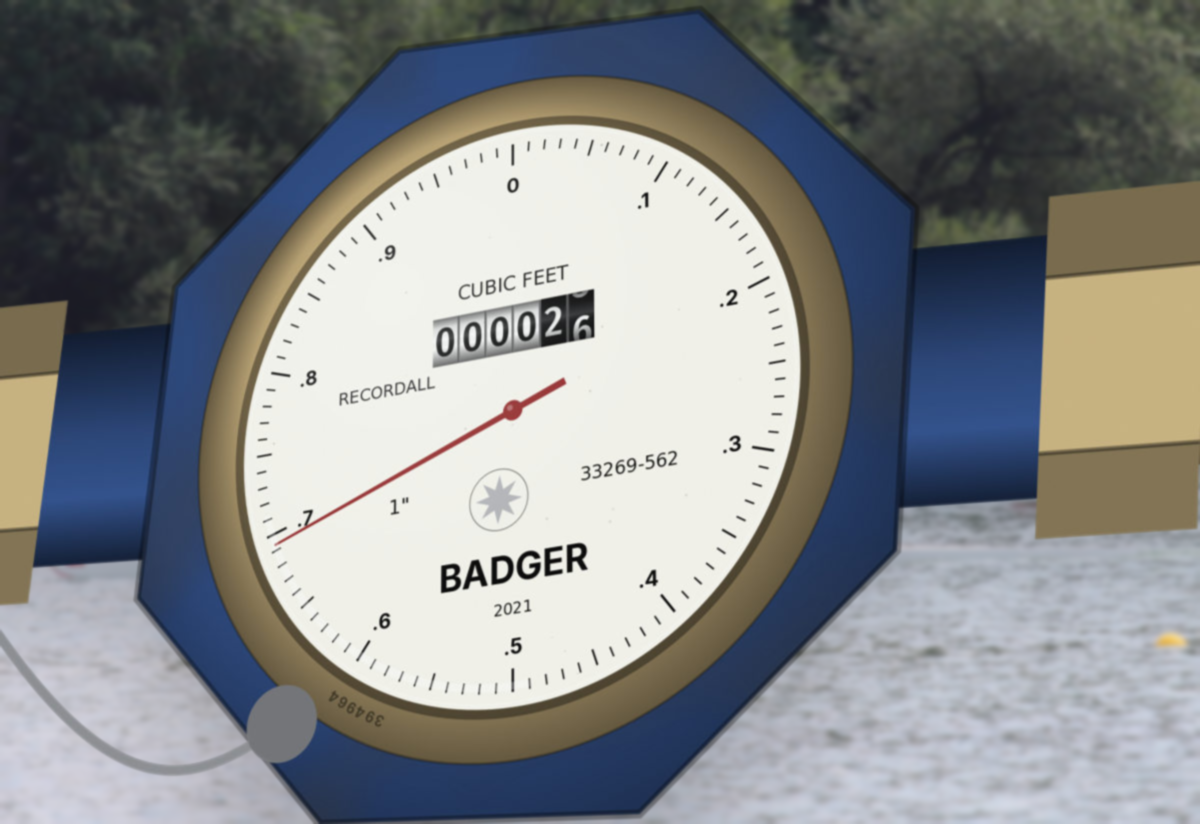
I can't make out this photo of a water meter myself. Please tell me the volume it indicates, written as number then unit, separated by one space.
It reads 25.69 ft³
